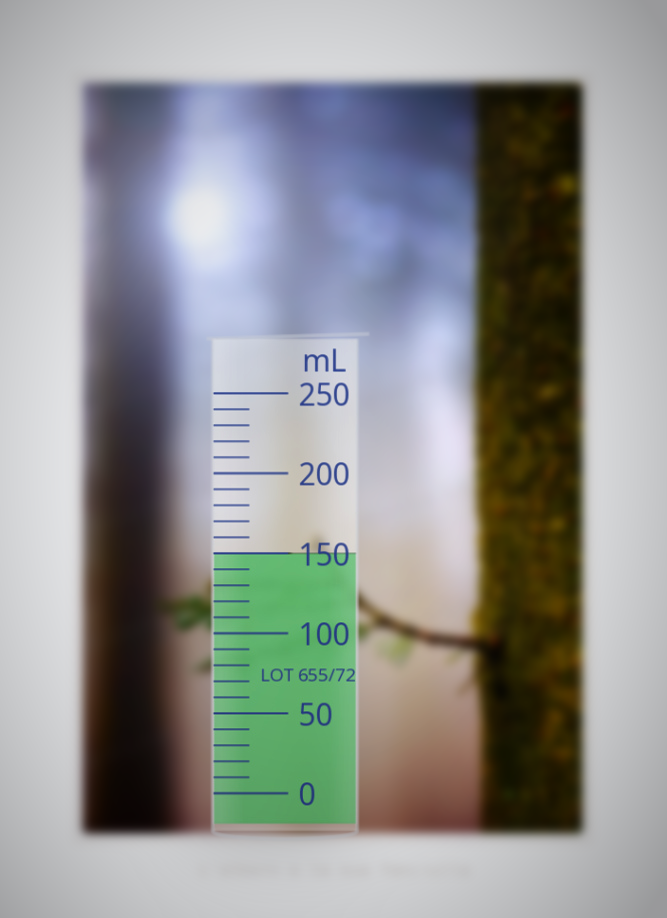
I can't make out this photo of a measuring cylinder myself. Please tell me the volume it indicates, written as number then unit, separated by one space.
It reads 150 mL
